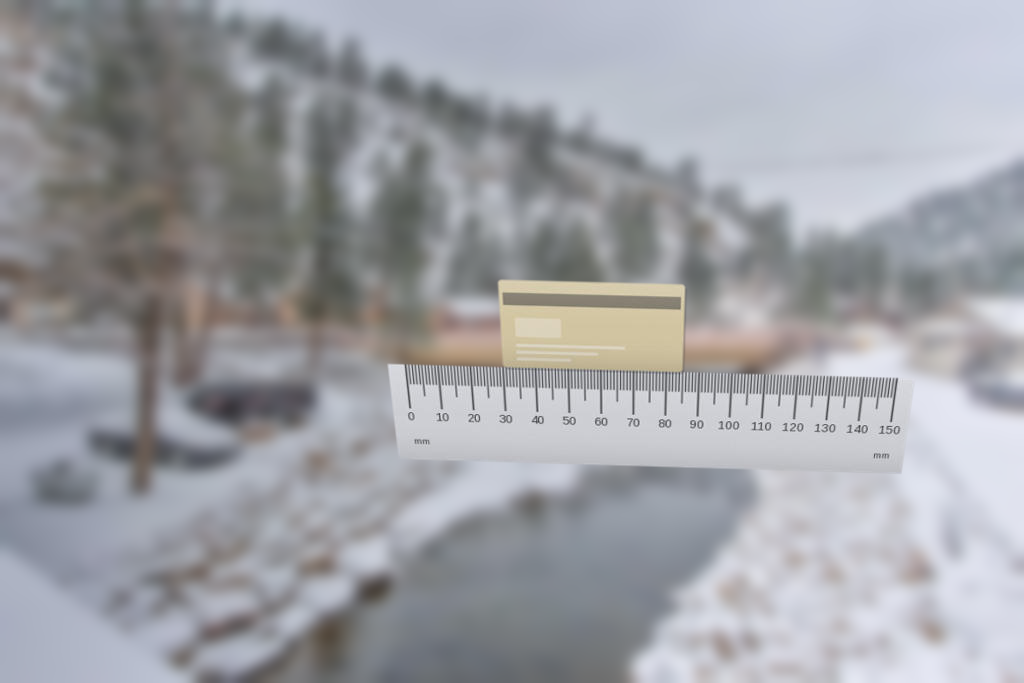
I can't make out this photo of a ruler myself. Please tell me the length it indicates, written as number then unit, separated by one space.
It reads 55 mm
